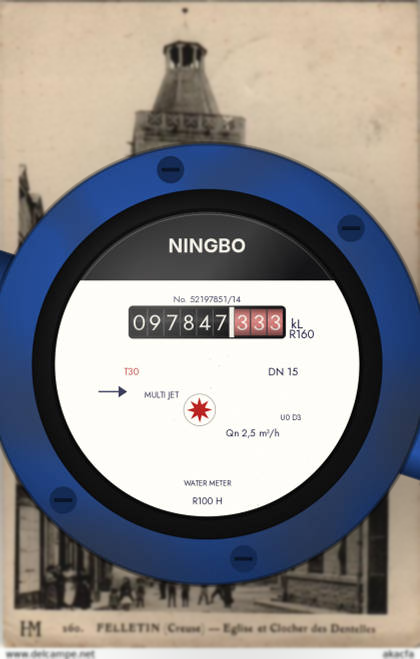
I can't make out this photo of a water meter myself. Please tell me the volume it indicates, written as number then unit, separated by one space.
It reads 97847.333 kL
